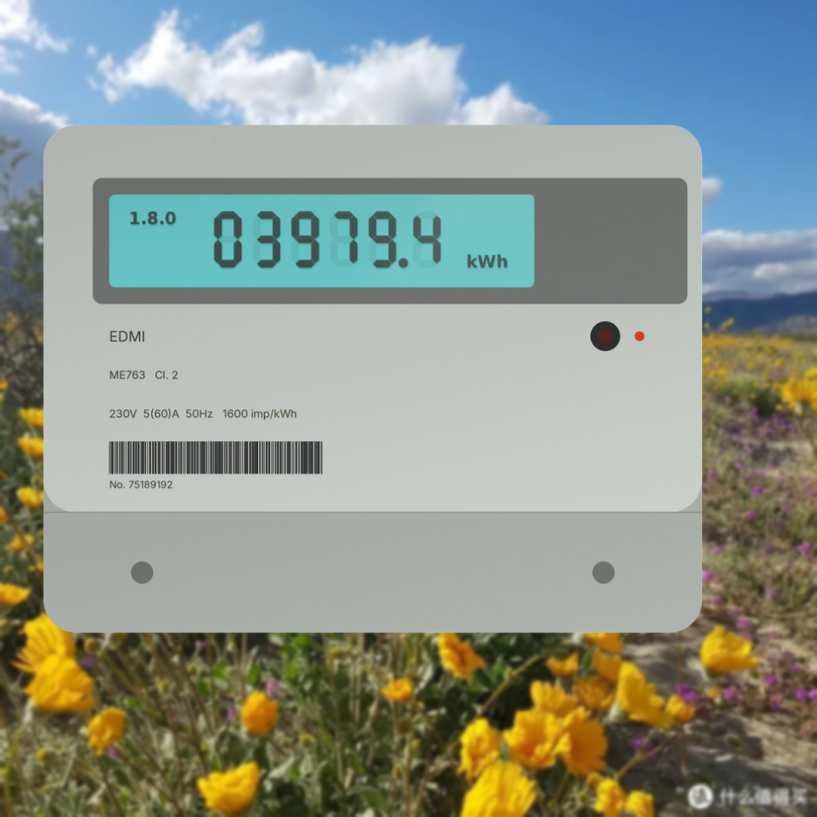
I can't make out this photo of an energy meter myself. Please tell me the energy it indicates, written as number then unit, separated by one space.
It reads 3979.4 kWh
